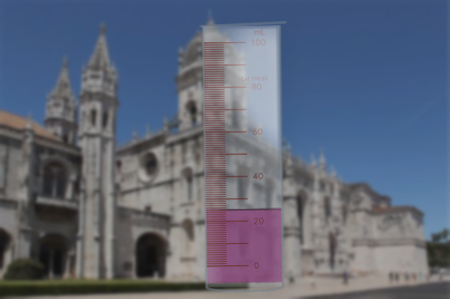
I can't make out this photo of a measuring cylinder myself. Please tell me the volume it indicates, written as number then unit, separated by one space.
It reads 25 mL
